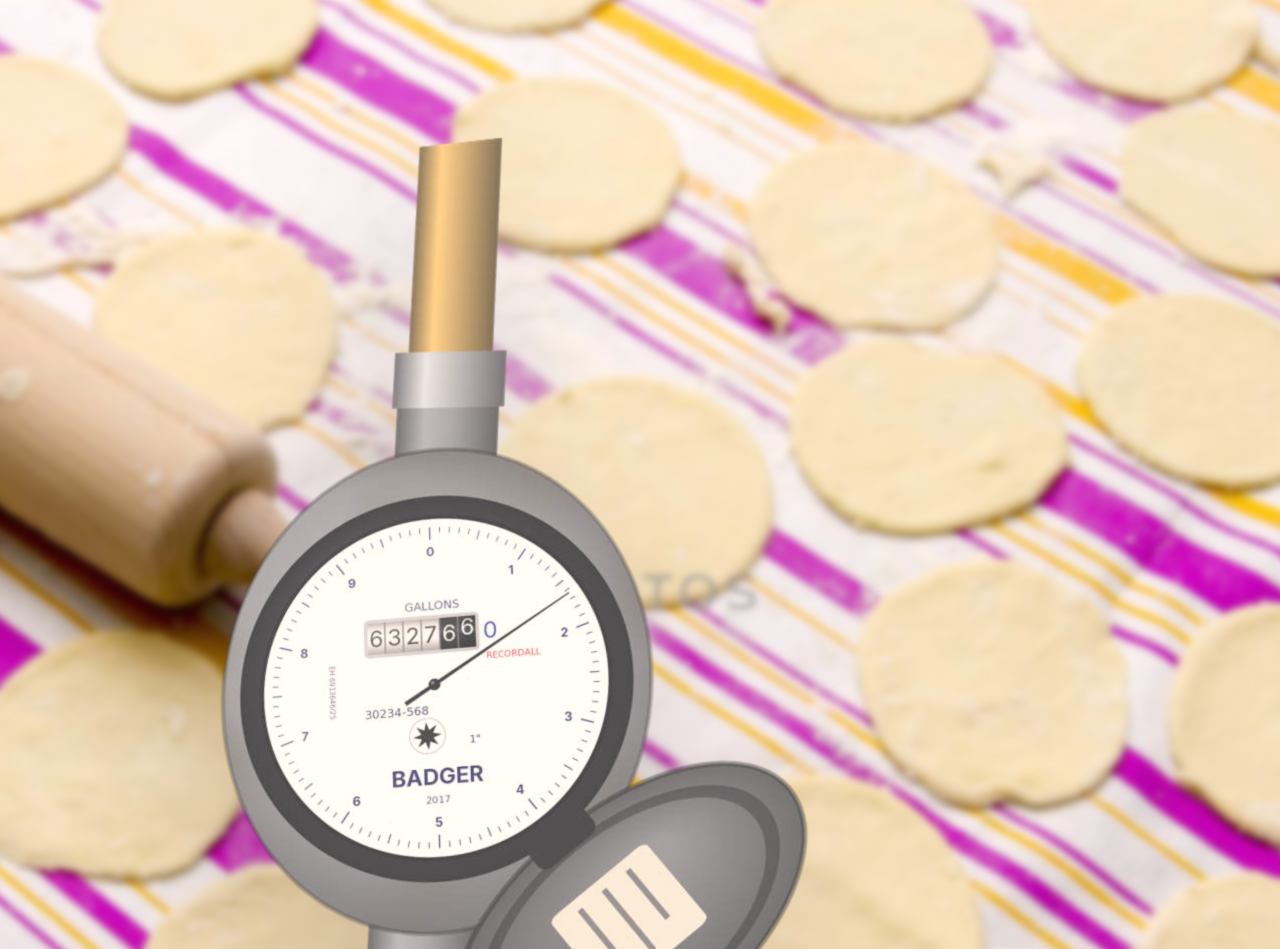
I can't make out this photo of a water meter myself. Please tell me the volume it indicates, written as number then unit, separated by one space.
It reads 6327661.6 gal
